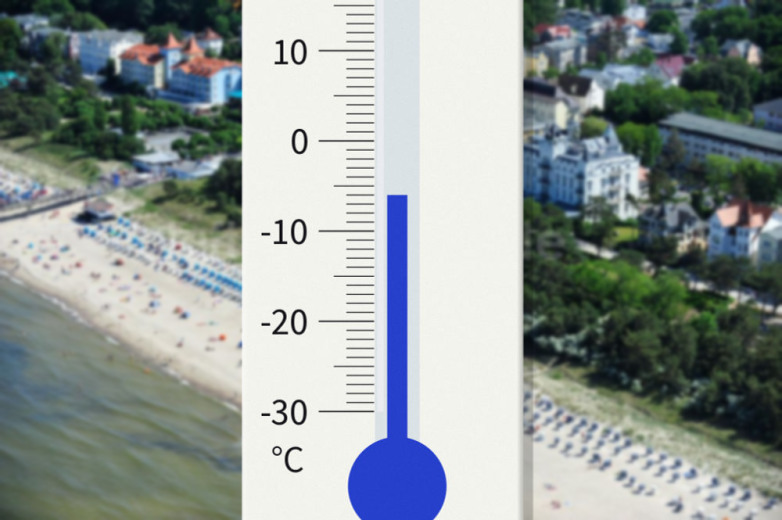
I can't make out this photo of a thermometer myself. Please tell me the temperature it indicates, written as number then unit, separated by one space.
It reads -6 °C
